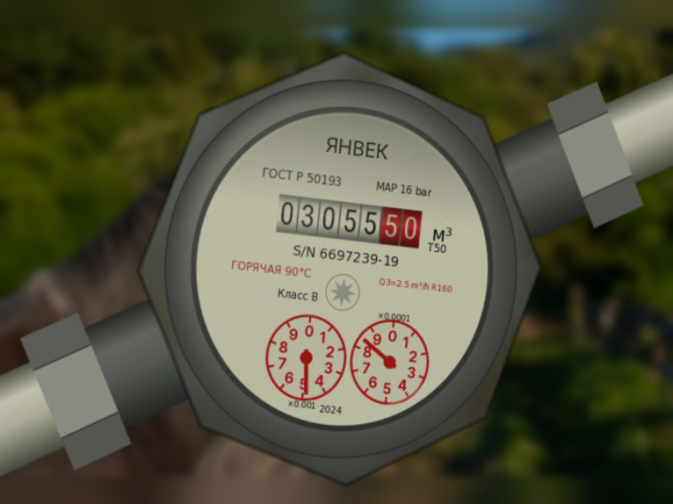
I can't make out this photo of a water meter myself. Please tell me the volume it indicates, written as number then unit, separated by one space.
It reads 3055.5048 m³
